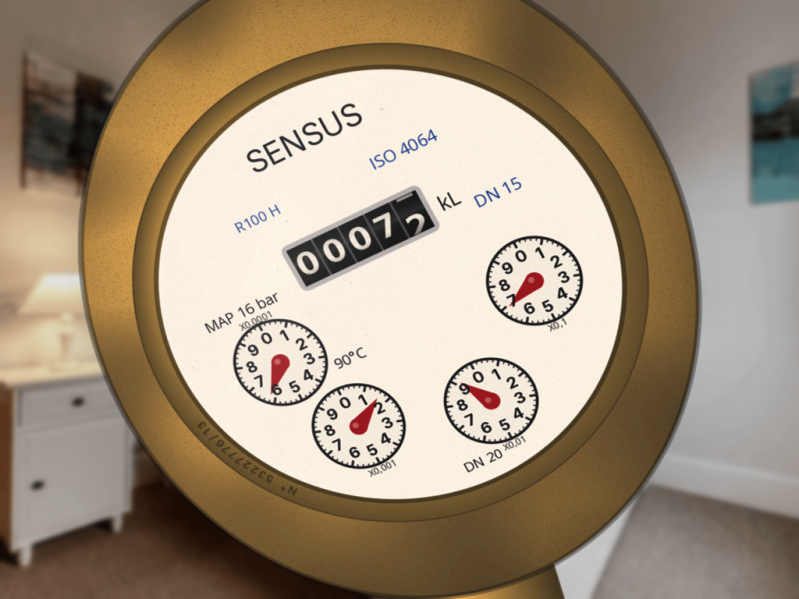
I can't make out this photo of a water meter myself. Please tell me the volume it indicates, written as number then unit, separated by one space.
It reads 71.6916 kL
